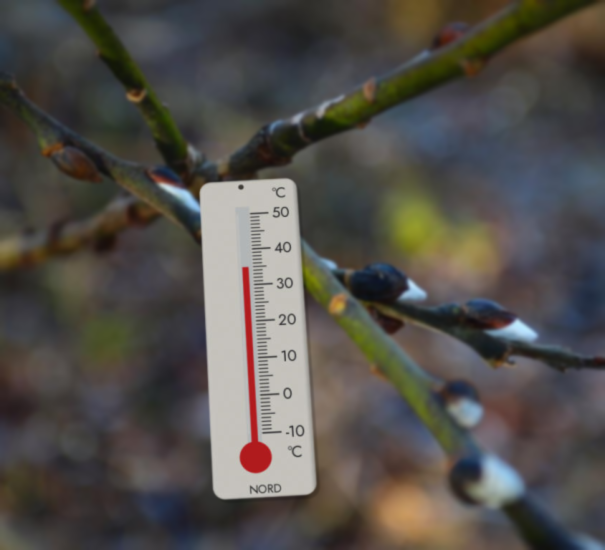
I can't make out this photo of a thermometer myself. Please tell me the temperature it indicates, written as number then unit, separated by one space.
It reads 35 °C
